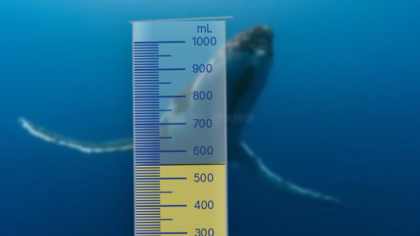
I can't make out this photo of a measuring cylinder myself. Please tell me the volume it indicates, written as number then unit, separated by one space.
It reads 550 mL
